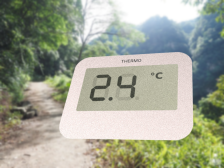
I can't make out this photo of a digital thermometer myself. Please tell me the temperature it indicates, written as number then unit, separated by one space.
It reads 2.4 °C
